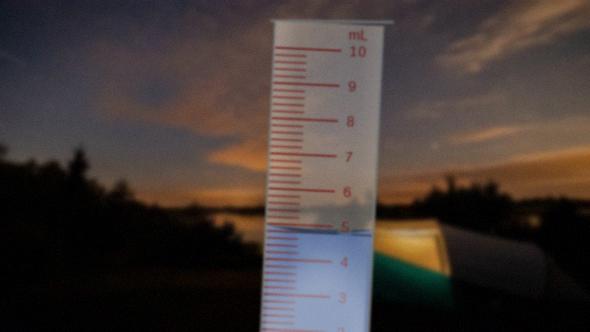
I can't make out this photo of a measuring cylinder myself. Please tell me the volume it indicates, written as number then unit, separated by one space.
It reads 4.8 mL
